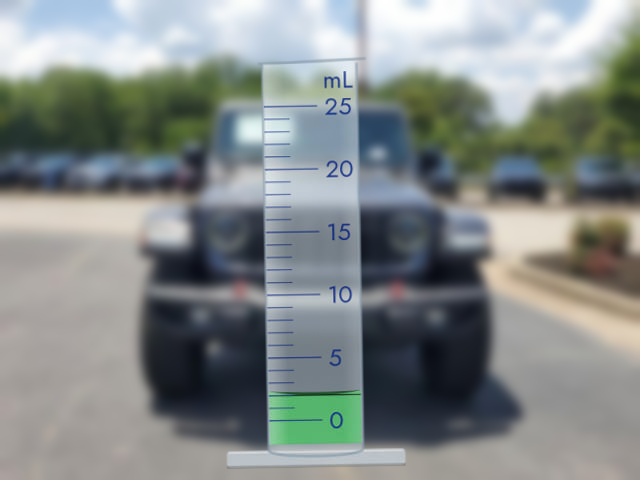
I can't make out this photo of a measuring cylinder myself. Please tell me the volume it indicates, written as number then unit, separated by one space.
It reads 2 mL
